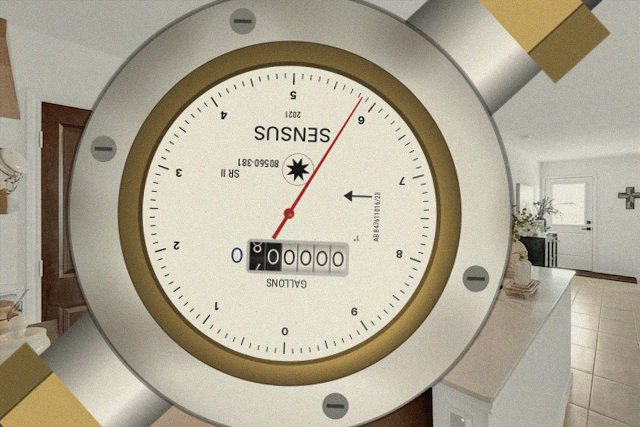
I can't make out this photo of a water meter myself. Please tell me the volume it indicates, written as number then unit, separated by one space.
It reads 75.8 gal
